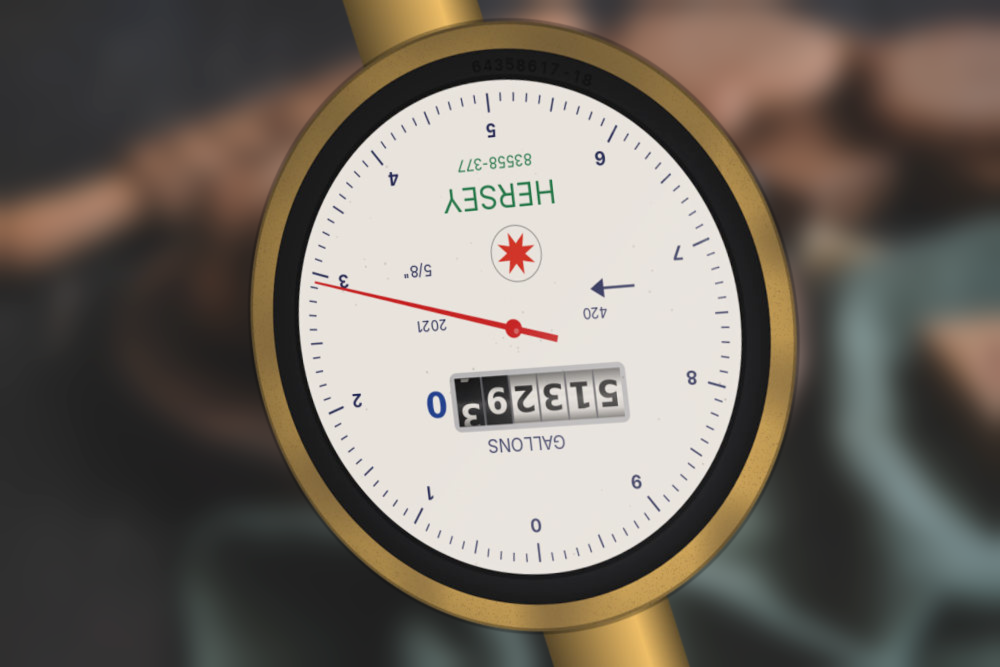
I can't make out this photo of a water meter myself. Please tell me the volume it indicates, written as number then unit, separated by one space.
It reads 5132932.9 gal
